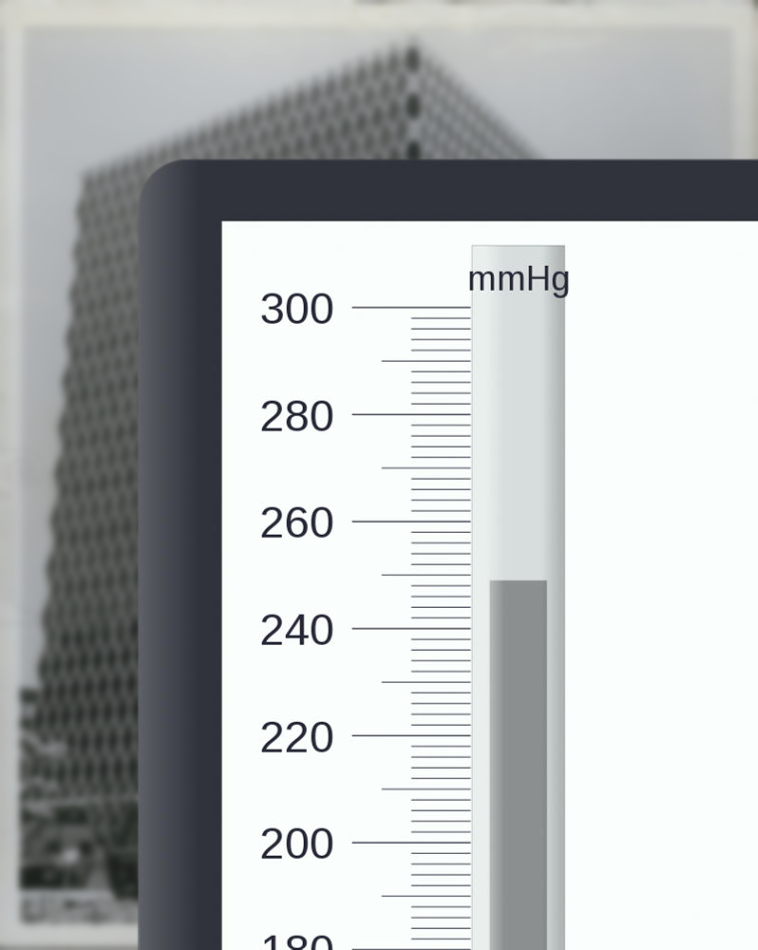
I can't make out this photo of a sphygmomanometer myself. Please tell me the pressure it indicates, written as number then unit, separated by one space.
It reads 249 mmHg
